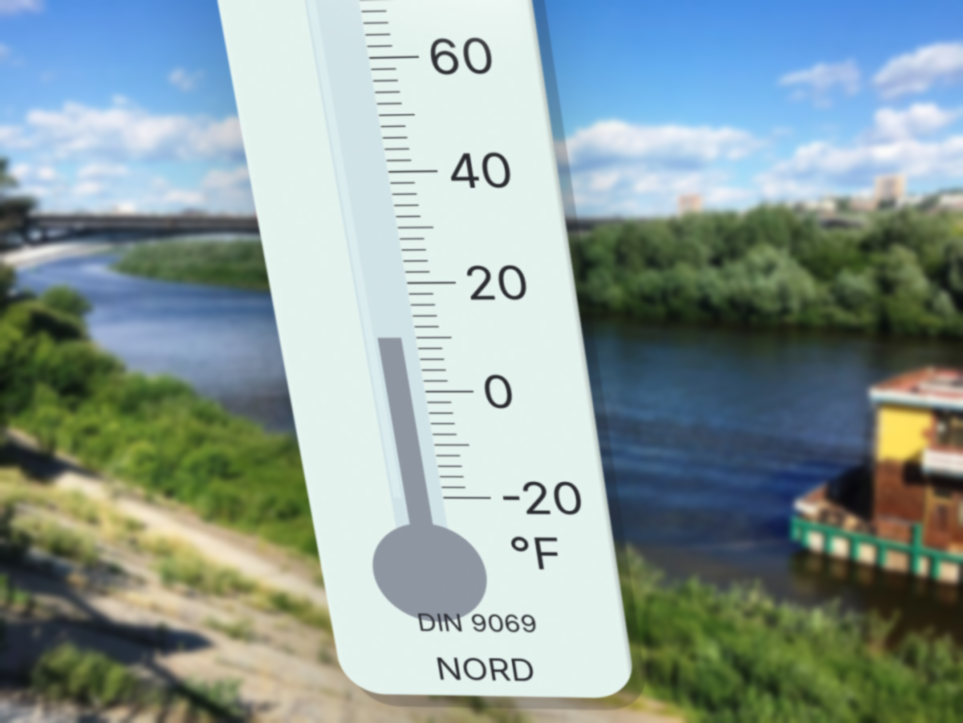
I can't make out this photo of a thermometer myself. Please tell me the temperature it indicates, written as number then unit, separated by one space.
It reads 10 °F
